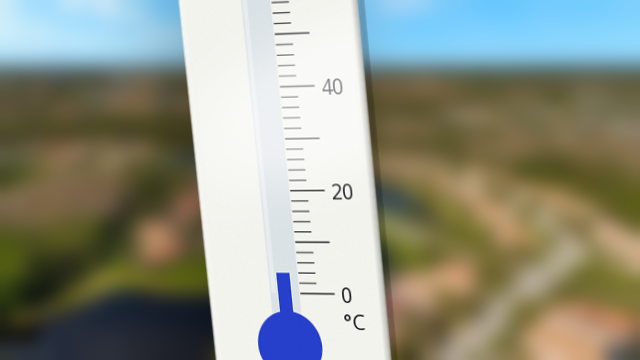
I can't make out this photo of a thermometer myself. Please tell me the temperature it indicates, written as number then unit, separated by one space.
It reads 4 °C
